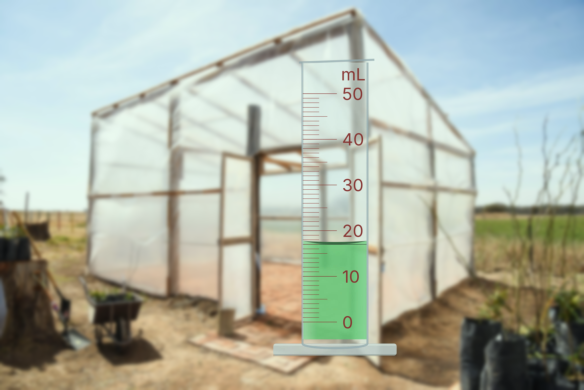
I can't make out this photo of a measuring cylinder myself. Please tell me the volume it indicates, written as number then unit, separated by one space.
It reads 17 mL
